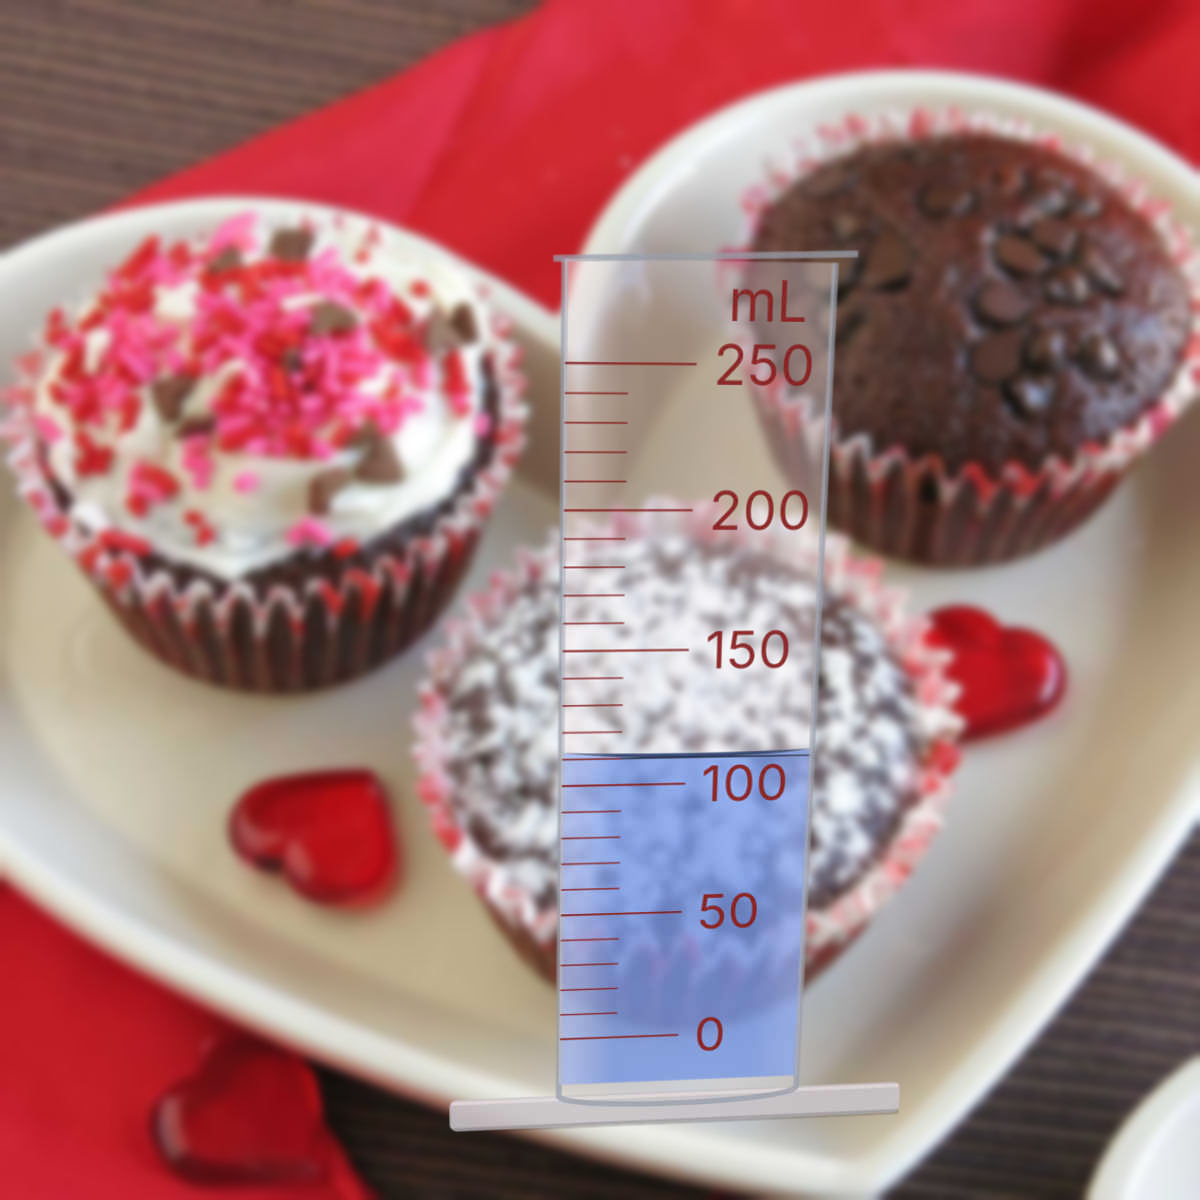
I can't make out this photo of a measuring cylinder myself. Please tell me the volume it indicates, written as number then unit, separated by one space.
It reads 110 mL
